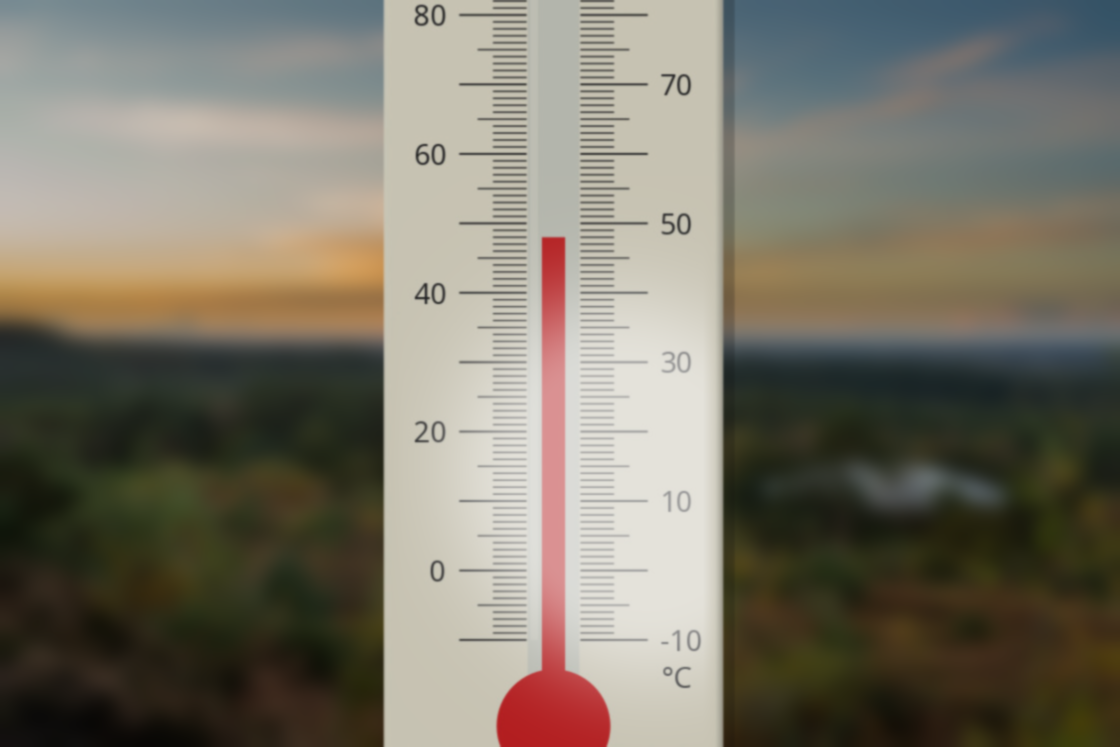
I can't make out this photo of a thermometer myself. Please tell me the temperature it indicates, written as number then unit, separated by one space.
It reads 48 °C
